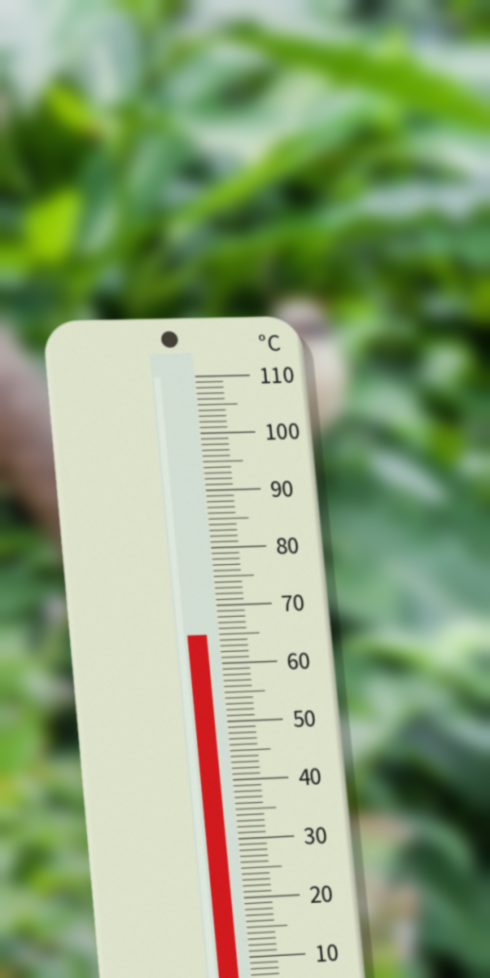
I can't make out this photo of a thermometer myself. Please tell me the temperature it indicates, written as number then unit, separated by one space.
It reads 65 °C
